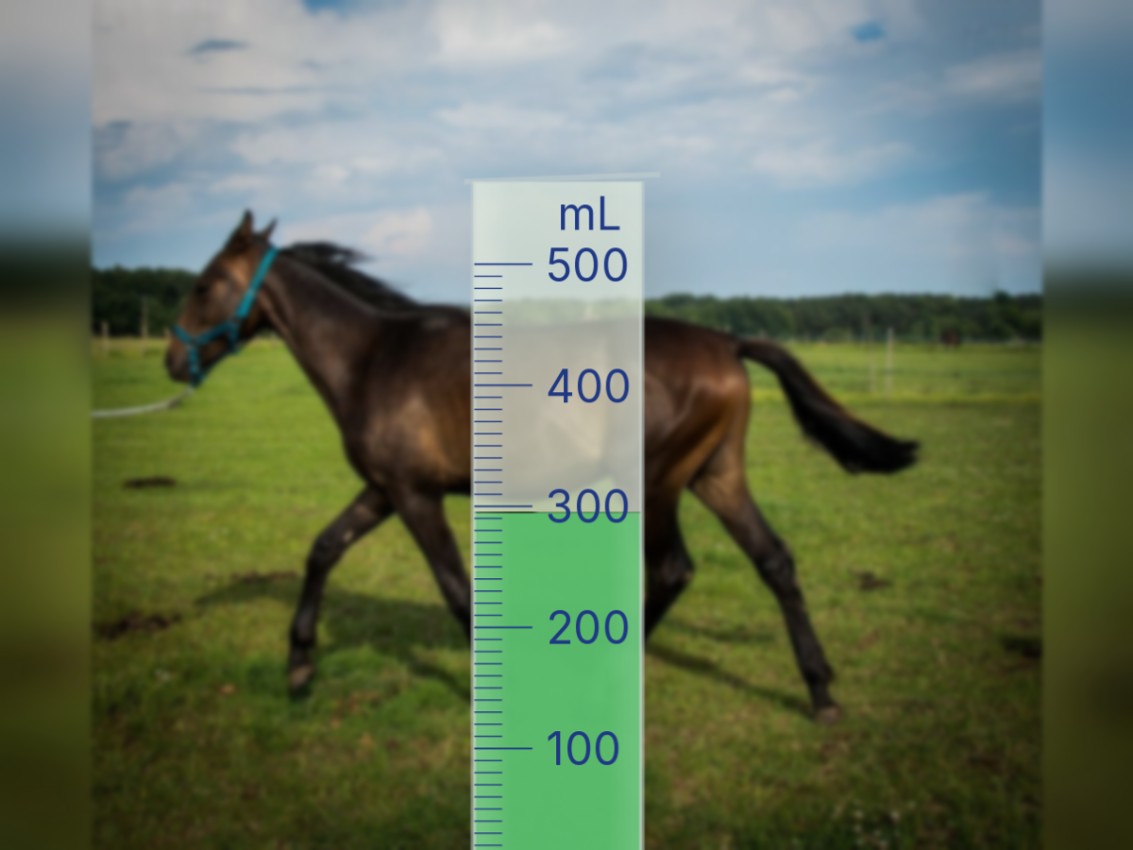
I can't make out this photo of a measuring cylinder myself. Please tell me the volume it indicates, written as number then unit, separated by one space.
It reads 295 mL
